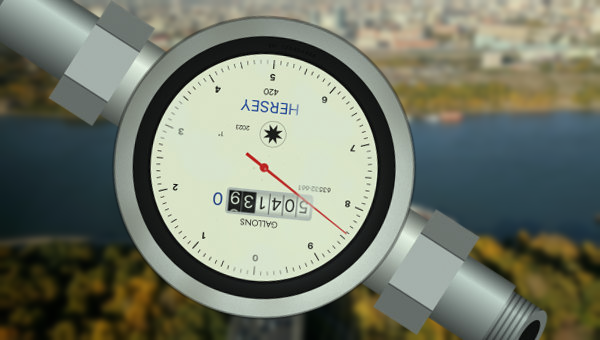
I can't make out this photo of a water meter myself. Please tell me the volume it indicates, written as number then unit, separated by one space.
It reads 5041388.4 gal
